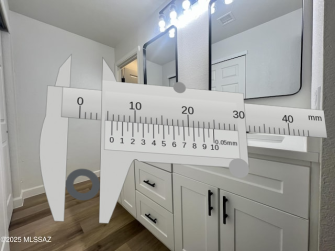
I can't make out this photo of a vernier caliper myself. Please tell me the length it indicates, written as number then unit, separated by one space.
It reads 5.8 mm
